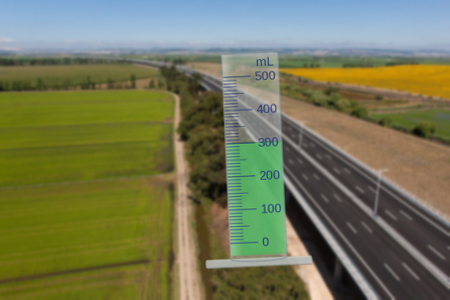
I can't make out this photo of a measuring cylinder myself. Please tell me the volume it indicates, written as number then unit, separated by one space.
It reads 300 mL
